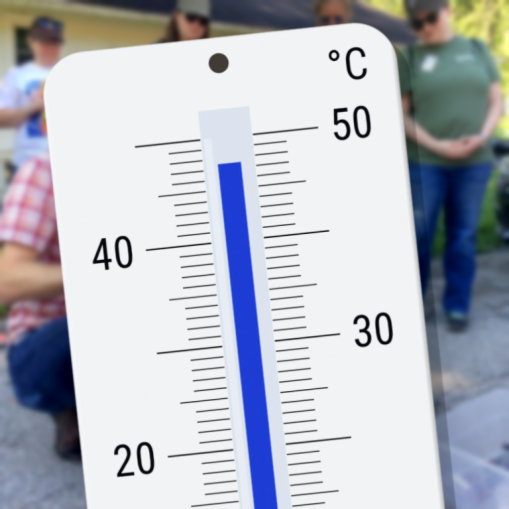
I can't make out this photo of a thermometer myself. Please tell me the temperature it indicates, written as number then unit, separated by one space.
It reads 47.5 °C
